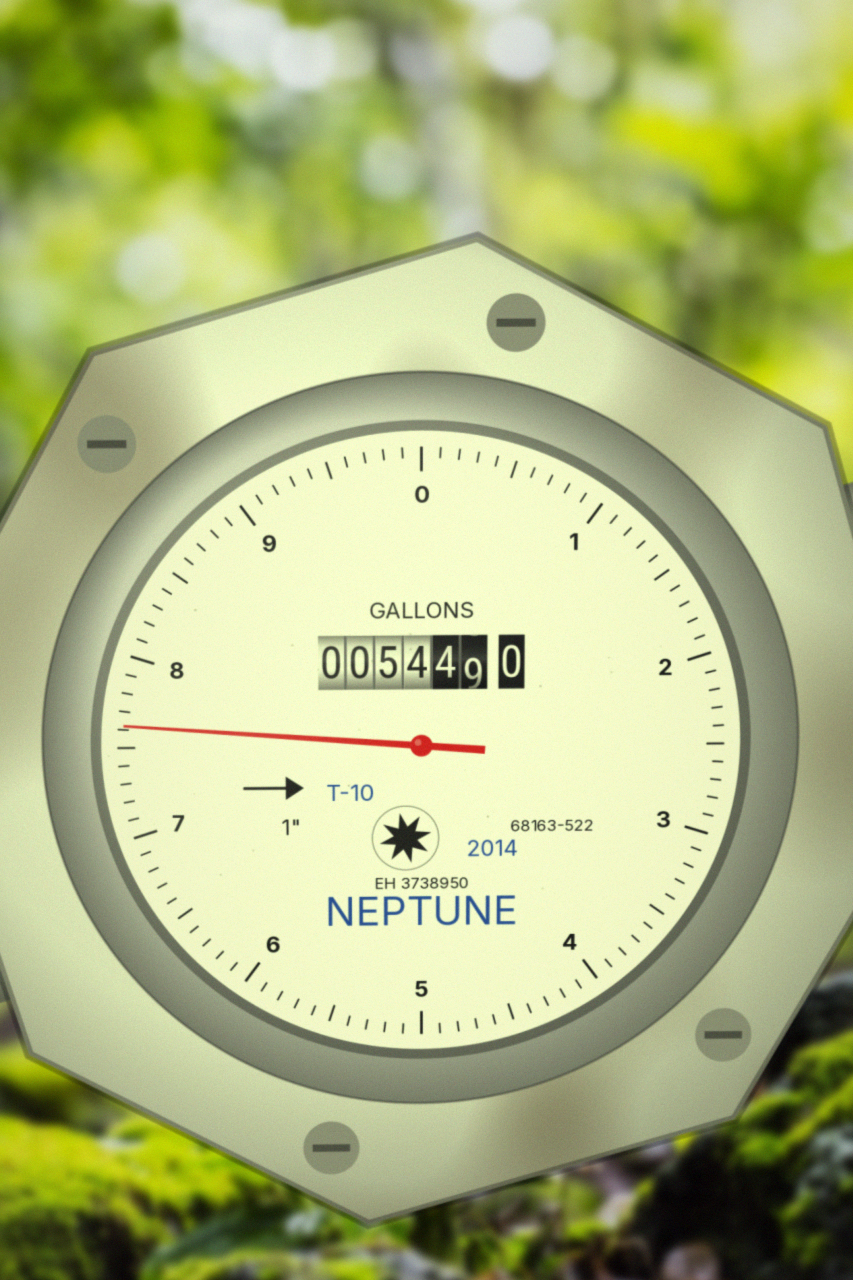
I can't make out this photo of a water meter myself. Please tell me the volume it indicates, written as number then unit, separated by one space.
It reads 54487.6 gal
